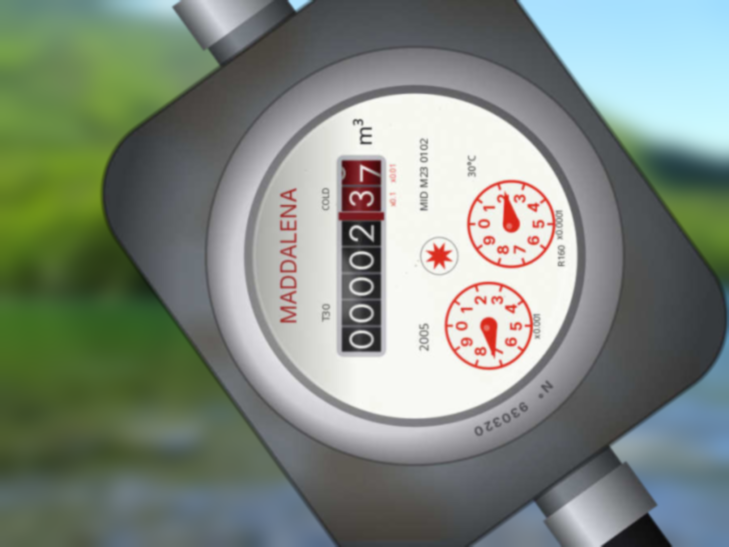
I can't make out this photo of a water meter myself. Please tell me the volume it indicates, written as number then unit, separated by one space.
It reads 2.3672 m³
